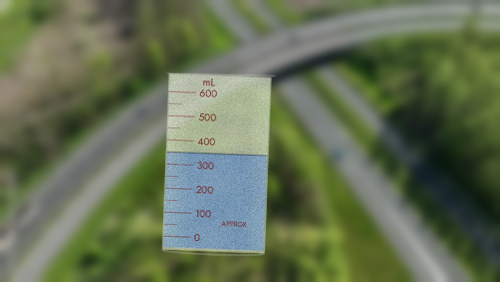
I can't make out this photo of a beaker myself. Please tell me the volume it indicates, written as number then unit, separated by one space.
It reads 350 mL
